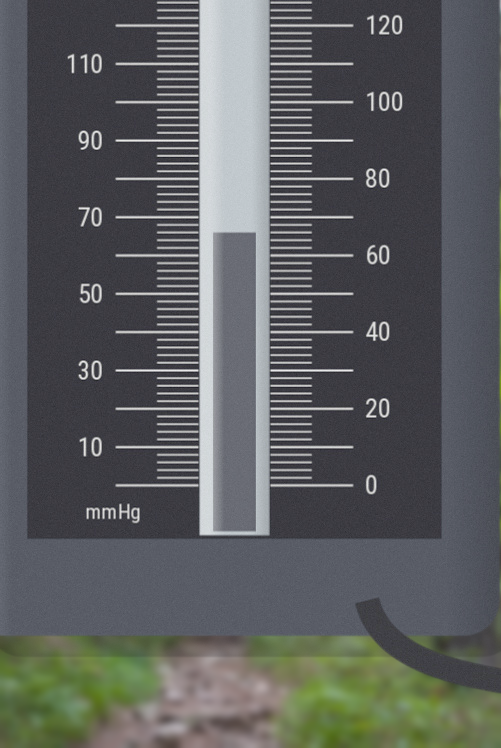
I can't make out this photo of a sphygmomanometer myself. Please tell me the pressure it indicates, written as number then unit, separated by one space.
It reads 66 mmHg
